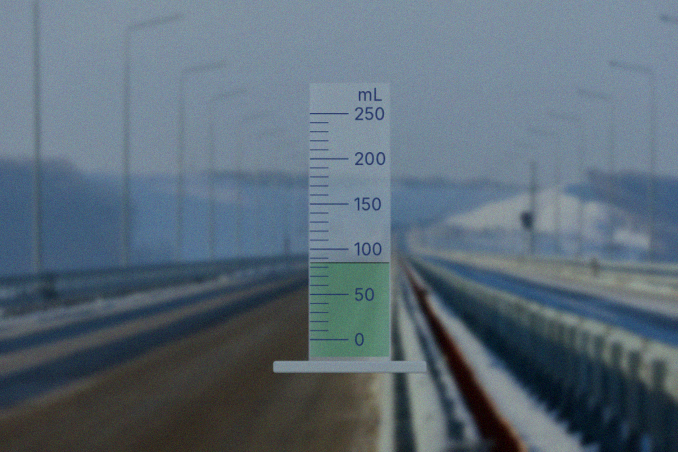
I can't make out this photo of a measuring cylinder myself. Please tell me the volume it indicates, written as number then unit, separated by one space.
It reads 85 mL
